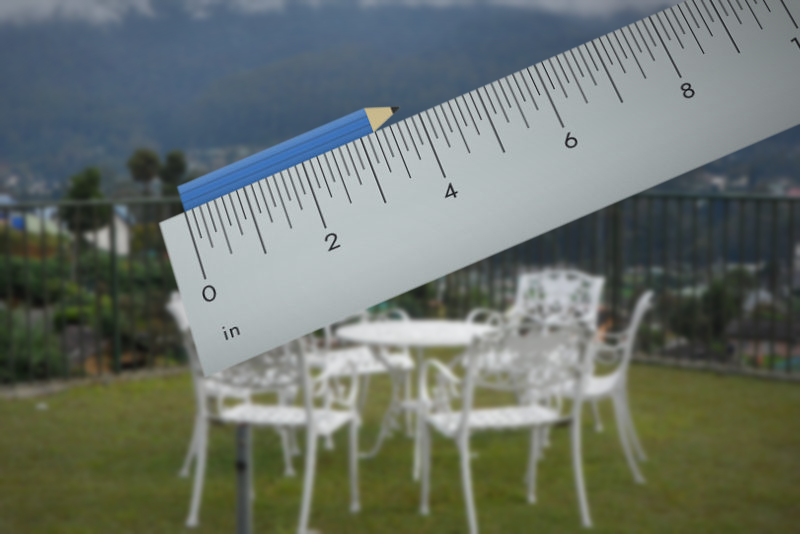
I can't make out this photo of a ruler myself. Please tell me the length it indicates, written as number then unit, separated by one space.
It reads 3.75 in
